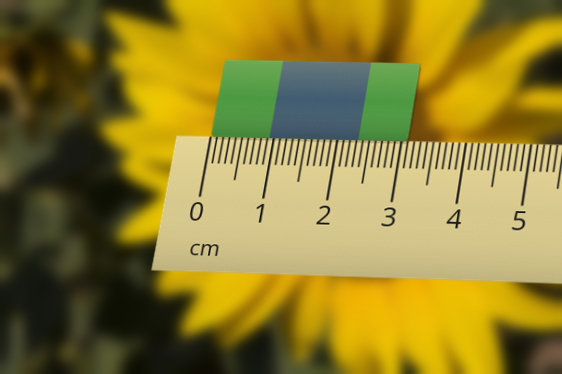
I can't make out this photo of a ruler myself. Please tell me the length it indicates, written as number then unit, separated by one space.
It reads 3.1 cm
